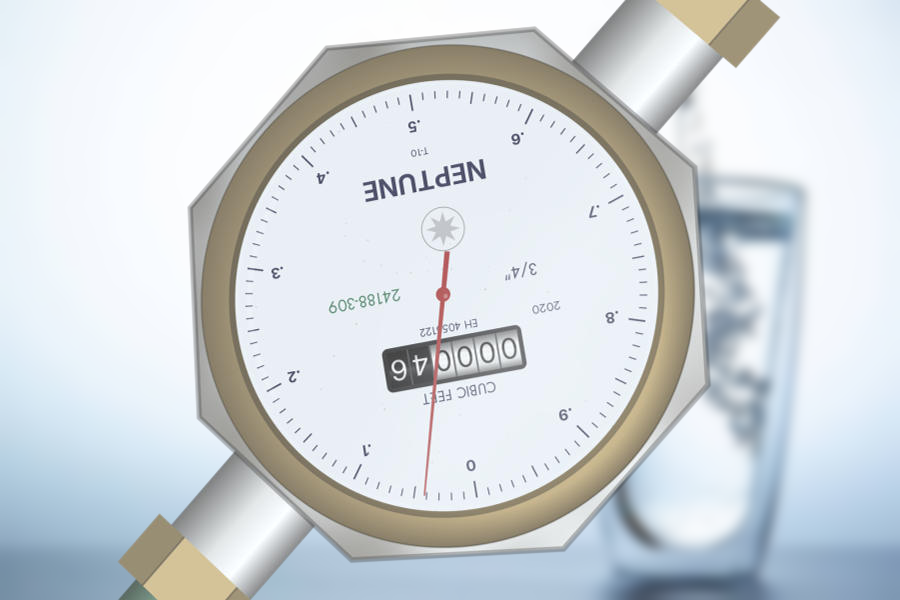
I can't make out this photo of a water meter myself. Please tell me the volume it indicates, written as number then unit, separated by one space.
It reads 46.04 ft³
